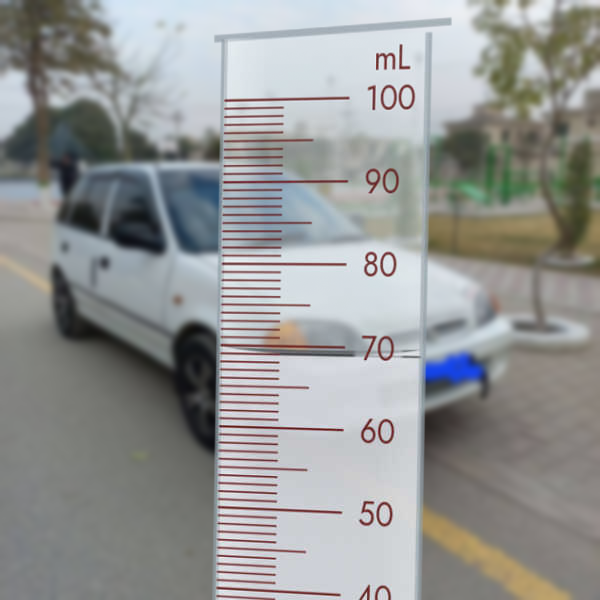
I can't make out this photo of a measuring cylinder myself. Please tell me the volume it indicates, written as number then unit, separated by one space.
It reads 69 mL
